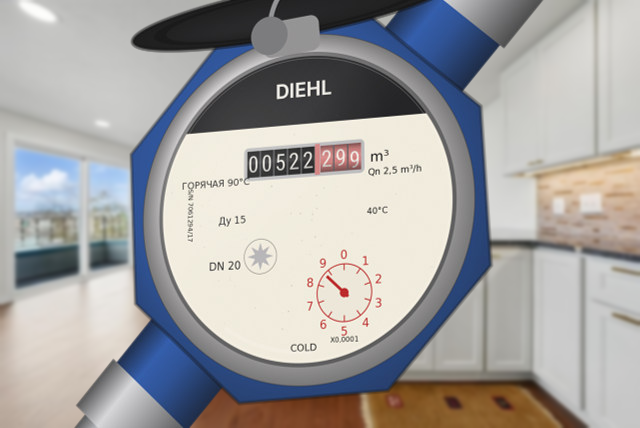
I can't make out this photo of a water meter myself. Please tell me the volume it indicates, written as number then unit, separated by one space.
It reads 522.2988 m³
